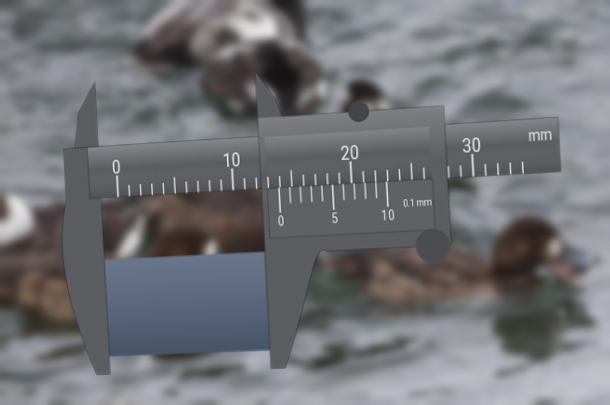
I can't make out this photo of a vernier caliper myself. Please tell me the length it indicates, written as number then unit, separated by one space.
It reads 13.9 mm
